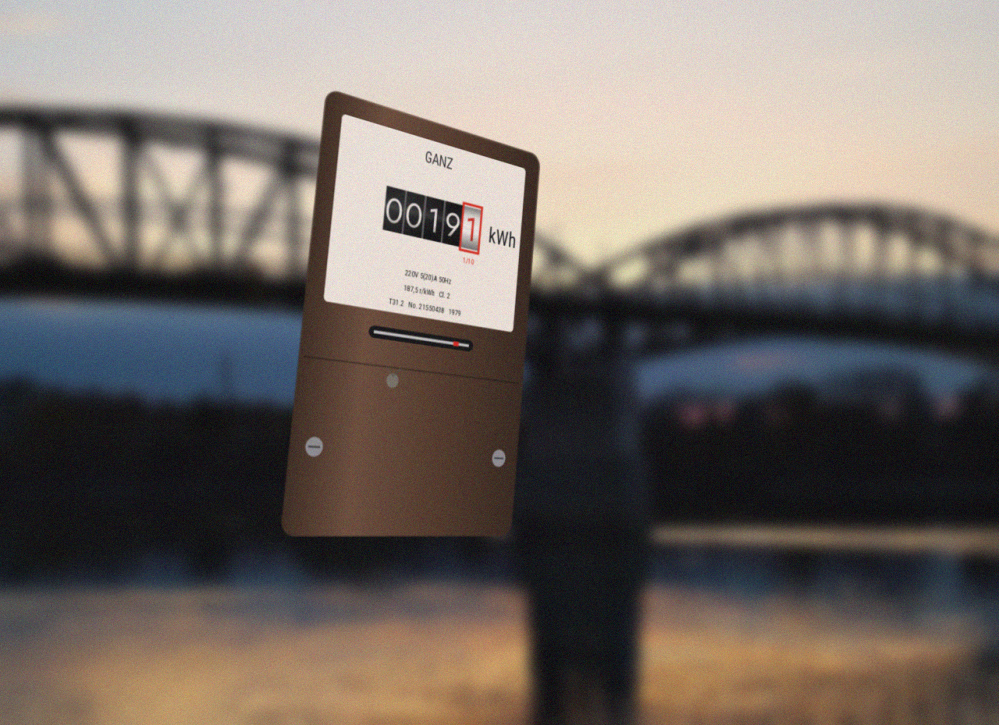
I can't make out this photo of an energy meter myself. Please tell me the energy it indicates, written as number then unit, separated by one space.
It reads 19.1 kWh
